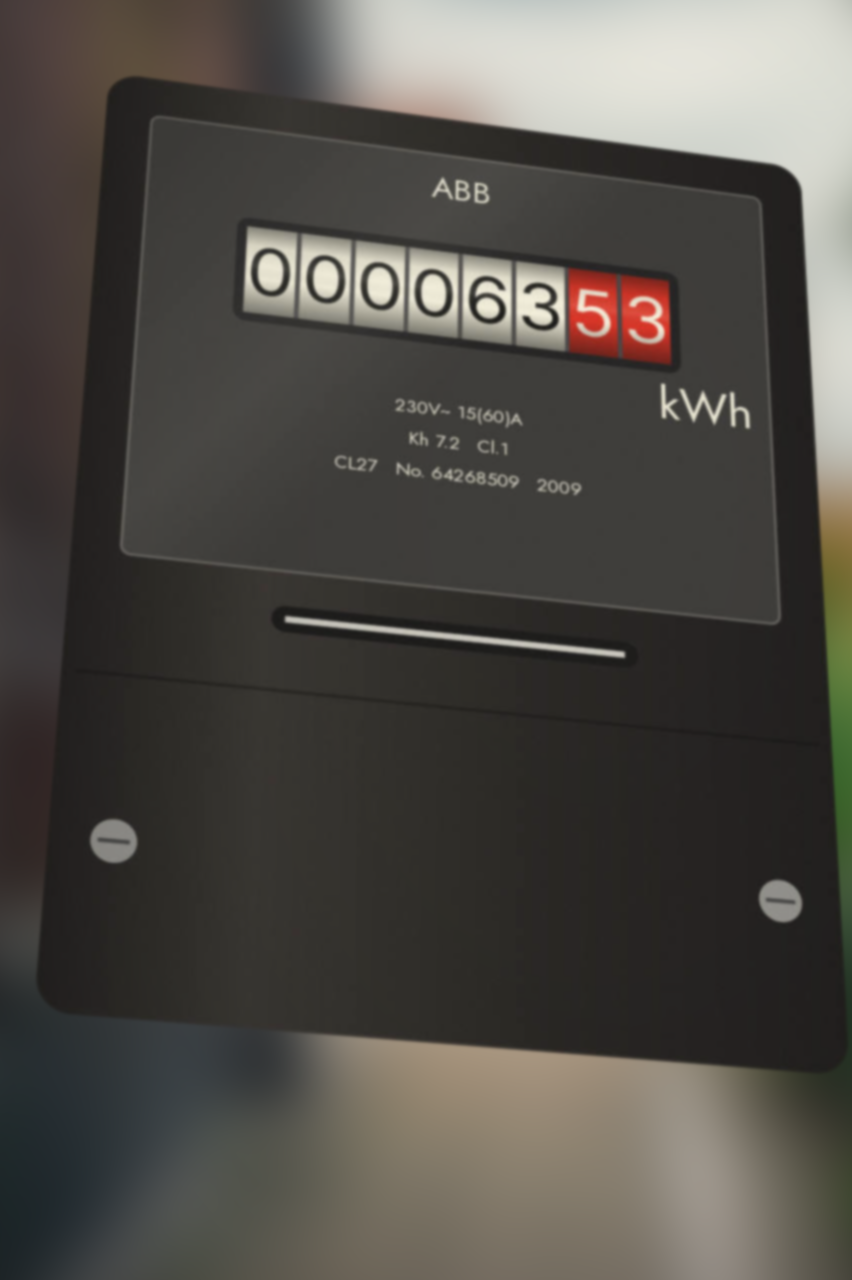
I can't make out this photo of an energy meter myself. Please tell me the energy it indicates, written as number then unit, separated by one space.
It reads 63.53 kWh
